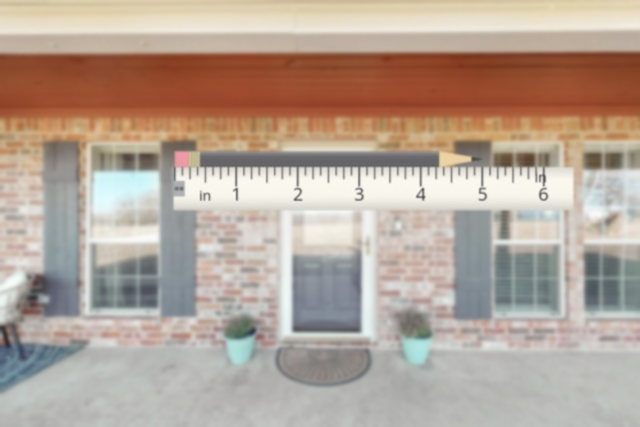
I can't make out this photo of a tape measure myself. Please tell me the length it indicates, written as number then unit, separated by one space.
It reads 5 in
